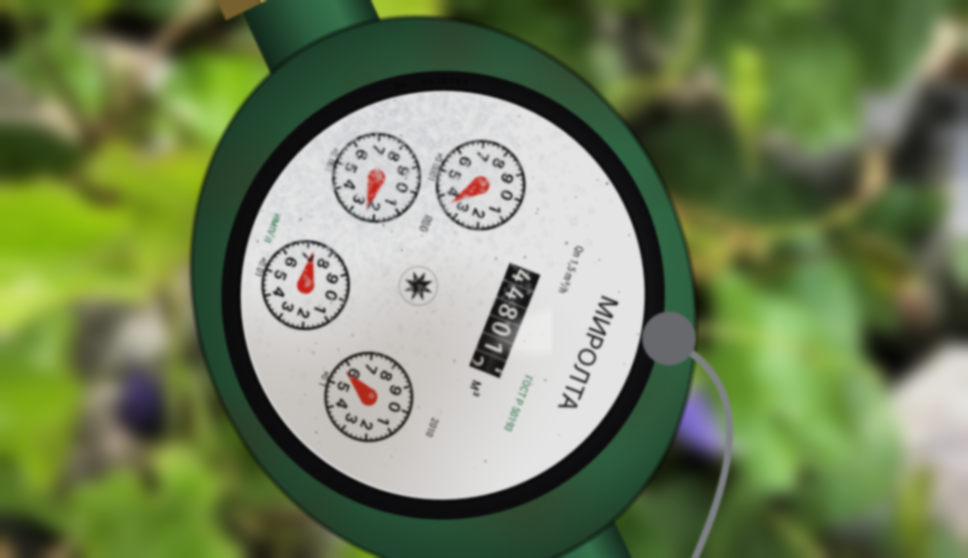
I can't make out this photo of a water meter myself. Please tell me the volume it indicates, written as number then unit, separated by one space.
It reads 448011.5723 m³
